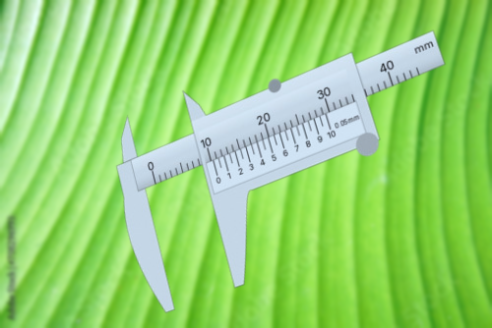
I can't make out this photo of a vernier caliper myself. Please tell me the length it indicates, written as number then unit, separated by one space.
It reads 10.4 mm
